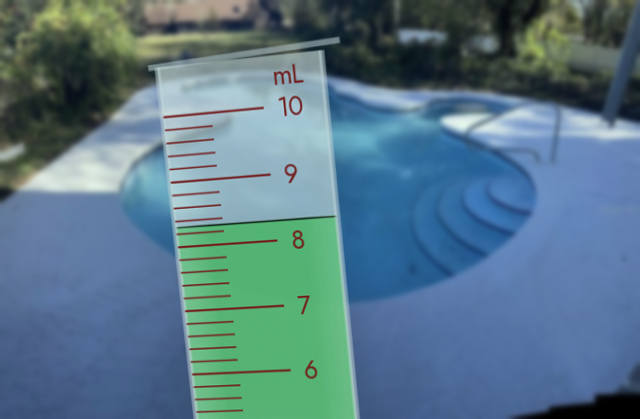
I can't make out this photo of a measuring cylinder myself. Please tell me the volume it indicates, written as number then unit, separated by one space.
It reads 8.3 mL
